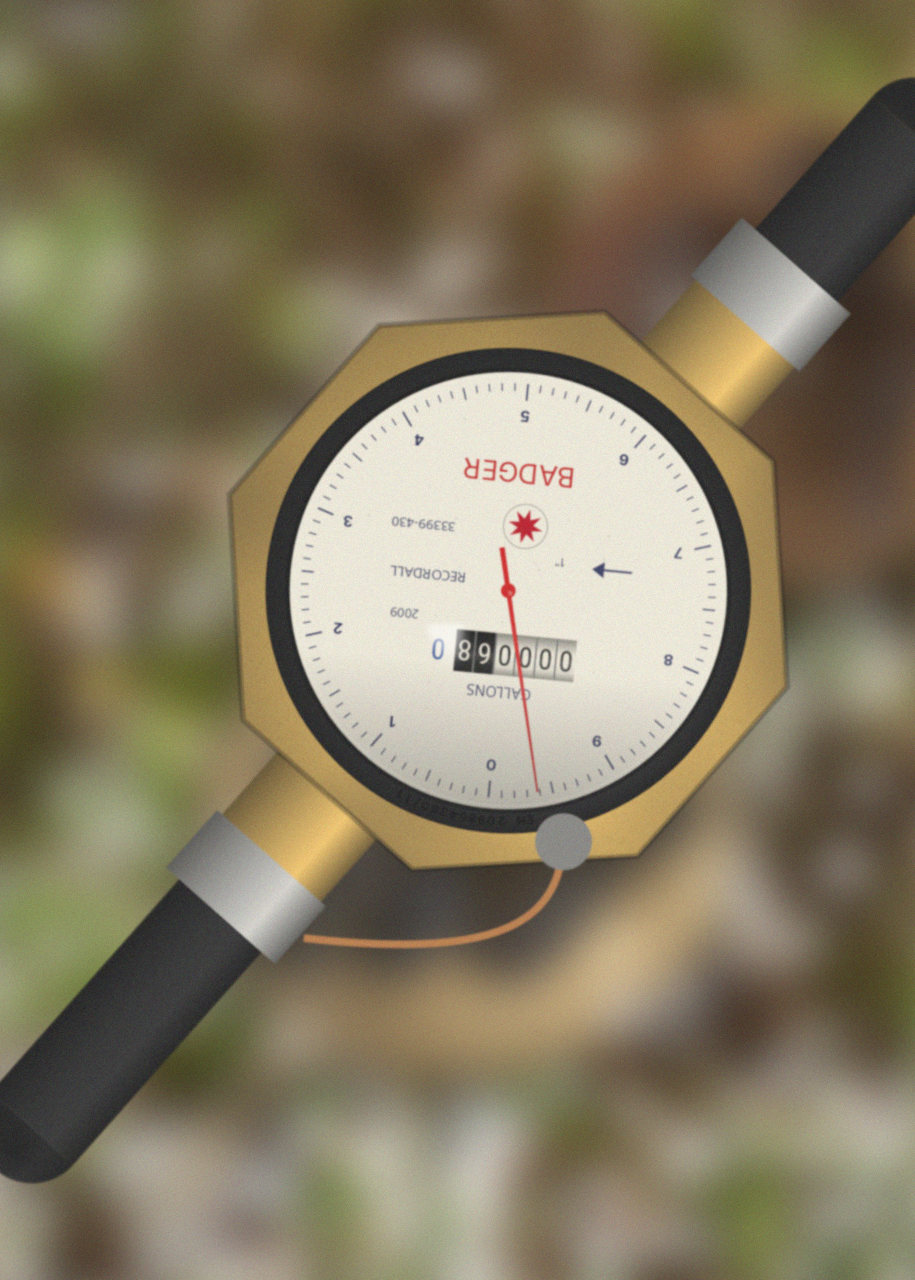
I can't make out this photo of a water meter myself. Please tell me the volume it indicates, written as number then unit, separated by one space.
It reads 679.6 gal
